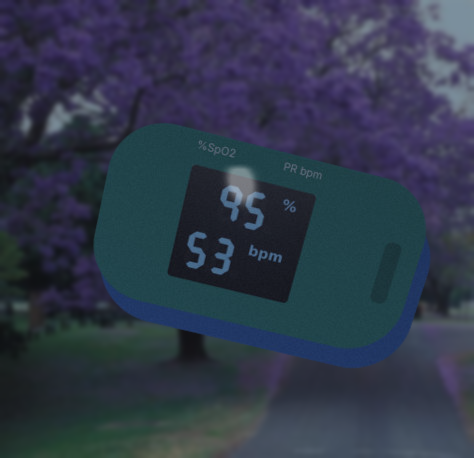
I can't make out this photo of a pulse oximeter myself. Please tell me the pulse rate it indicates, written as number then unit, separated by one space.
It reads 53 bpm
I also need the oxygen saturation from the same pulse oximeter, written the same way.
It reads 95 %
